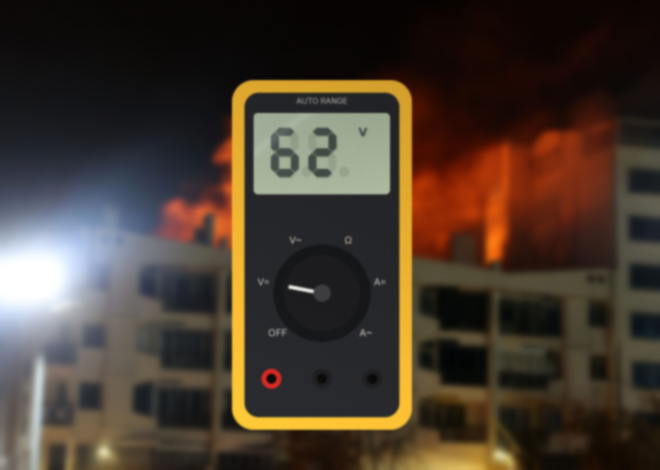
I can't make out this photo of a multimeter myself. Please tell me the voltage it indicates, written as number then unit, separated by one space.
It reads 62 V
